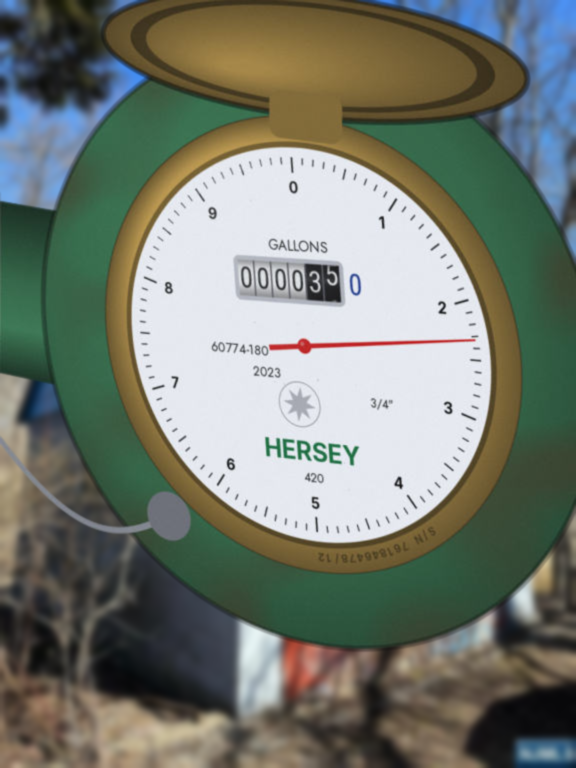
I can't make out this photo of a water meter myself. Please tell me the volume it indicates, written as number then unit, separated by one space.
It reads 352.3 gal
